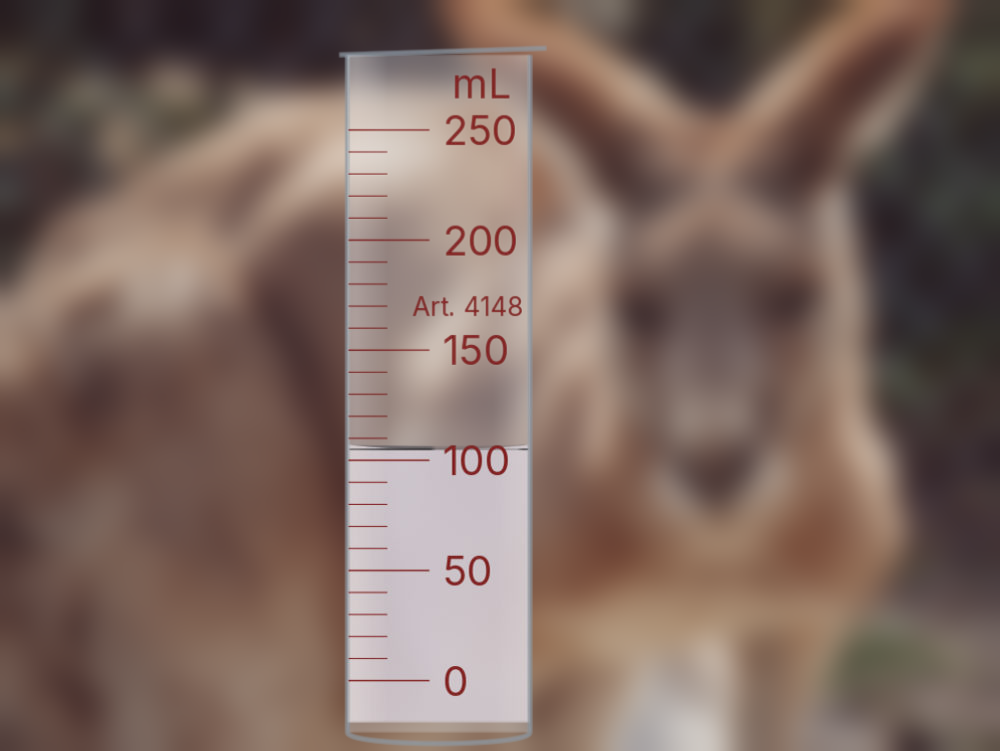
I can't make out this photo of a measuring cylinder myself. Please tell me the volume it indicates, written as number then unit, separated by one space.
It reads 105 mL
